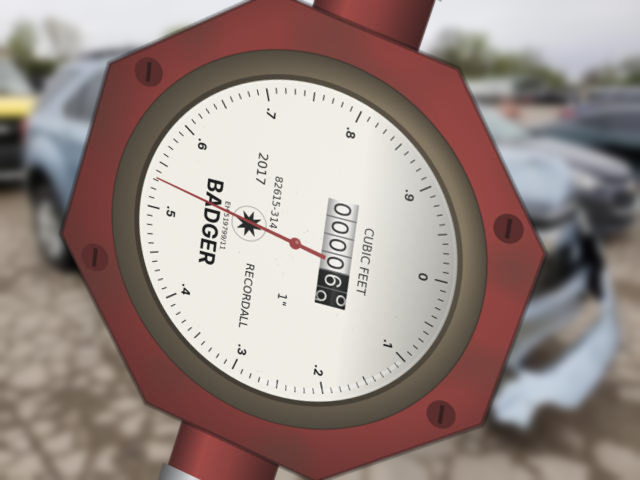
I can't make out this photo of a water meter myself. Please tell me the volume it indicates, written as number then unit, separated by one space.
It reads 68.53 ft³
